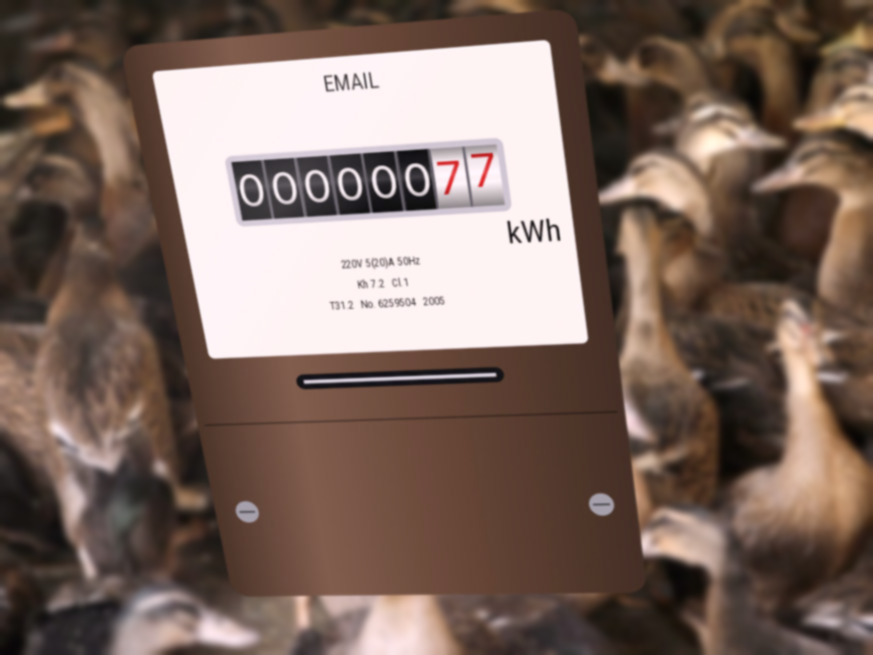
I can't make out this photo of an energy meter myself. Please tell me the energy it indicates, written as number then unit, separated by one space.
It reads 0.77 kWh
